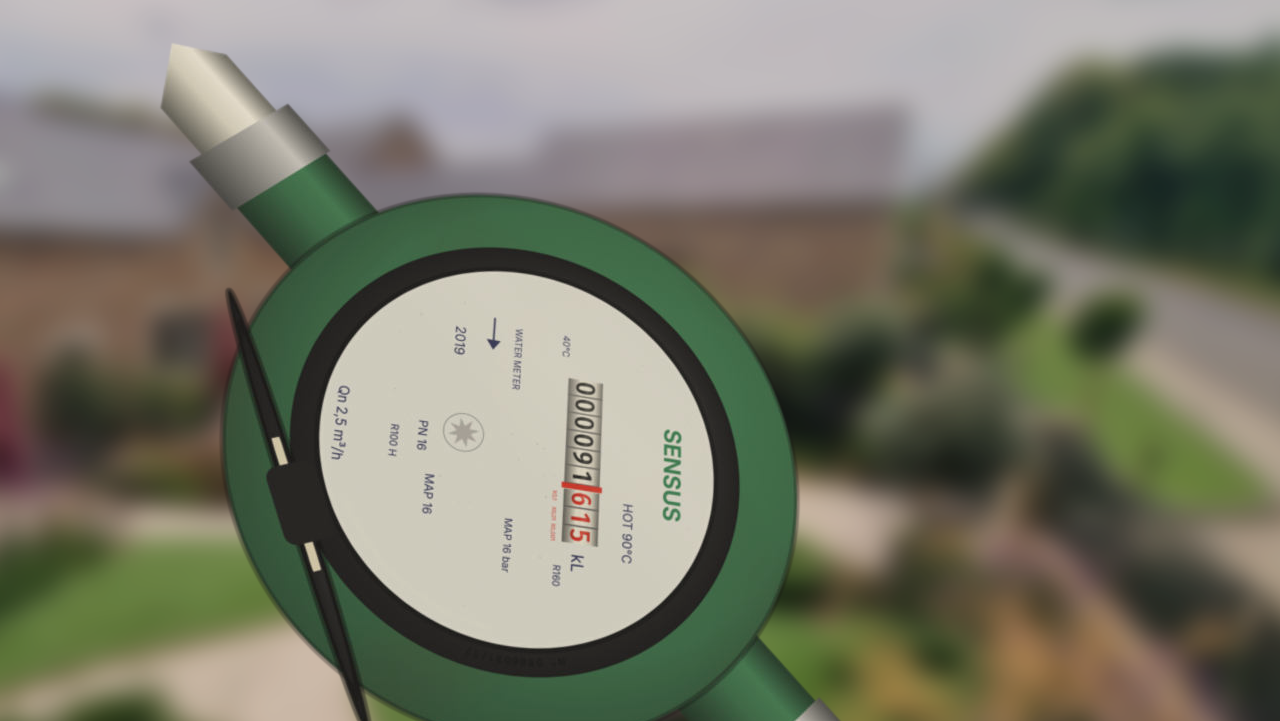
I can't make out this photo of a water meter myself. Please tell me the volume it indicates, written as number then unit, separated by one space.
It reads 91.615 kL
